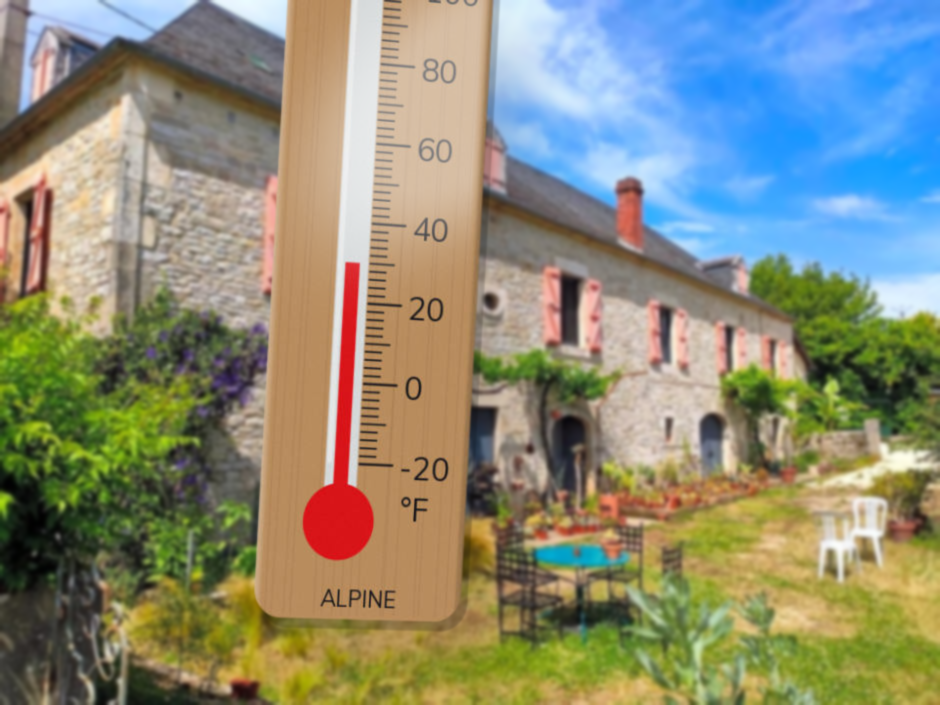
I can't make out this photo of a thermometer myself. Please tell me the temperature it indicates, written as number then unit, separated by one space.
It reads 30 °F
